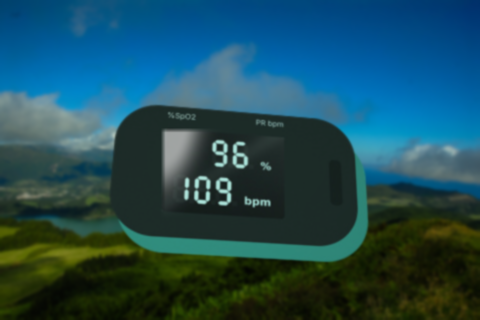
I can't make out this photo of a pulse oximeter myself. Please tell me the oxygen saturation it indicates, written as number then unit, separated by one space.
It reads 96 %
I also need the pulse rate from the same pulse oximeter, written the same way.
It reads 109 bpm
